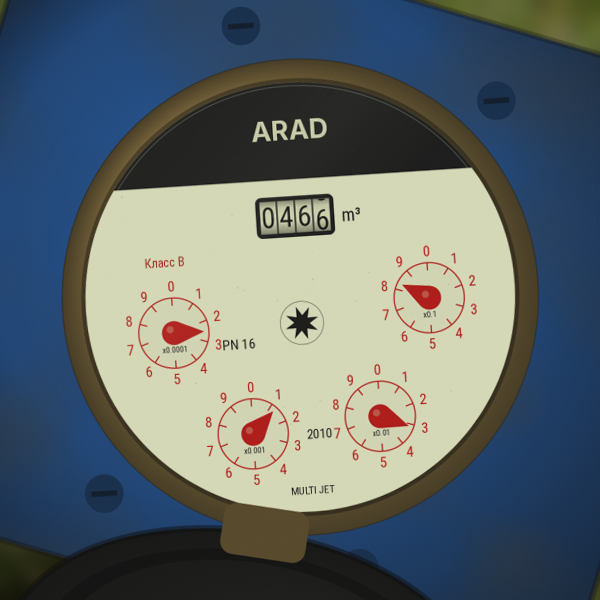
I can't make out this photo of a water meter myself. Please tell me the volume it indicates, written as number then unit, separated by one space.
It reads 465.8312 m³
